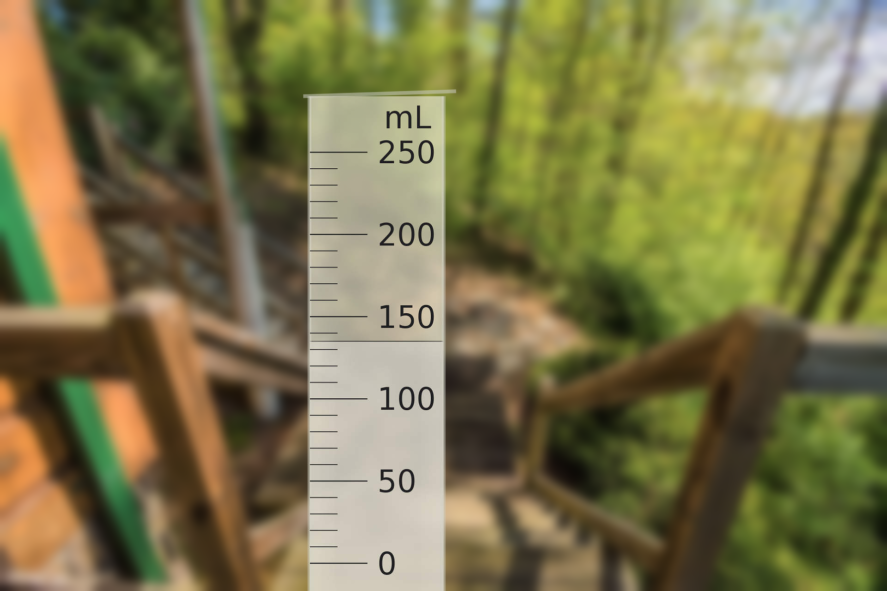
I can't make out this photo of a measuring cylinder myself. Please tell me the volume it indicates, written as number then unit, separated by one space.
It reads 135 mL
